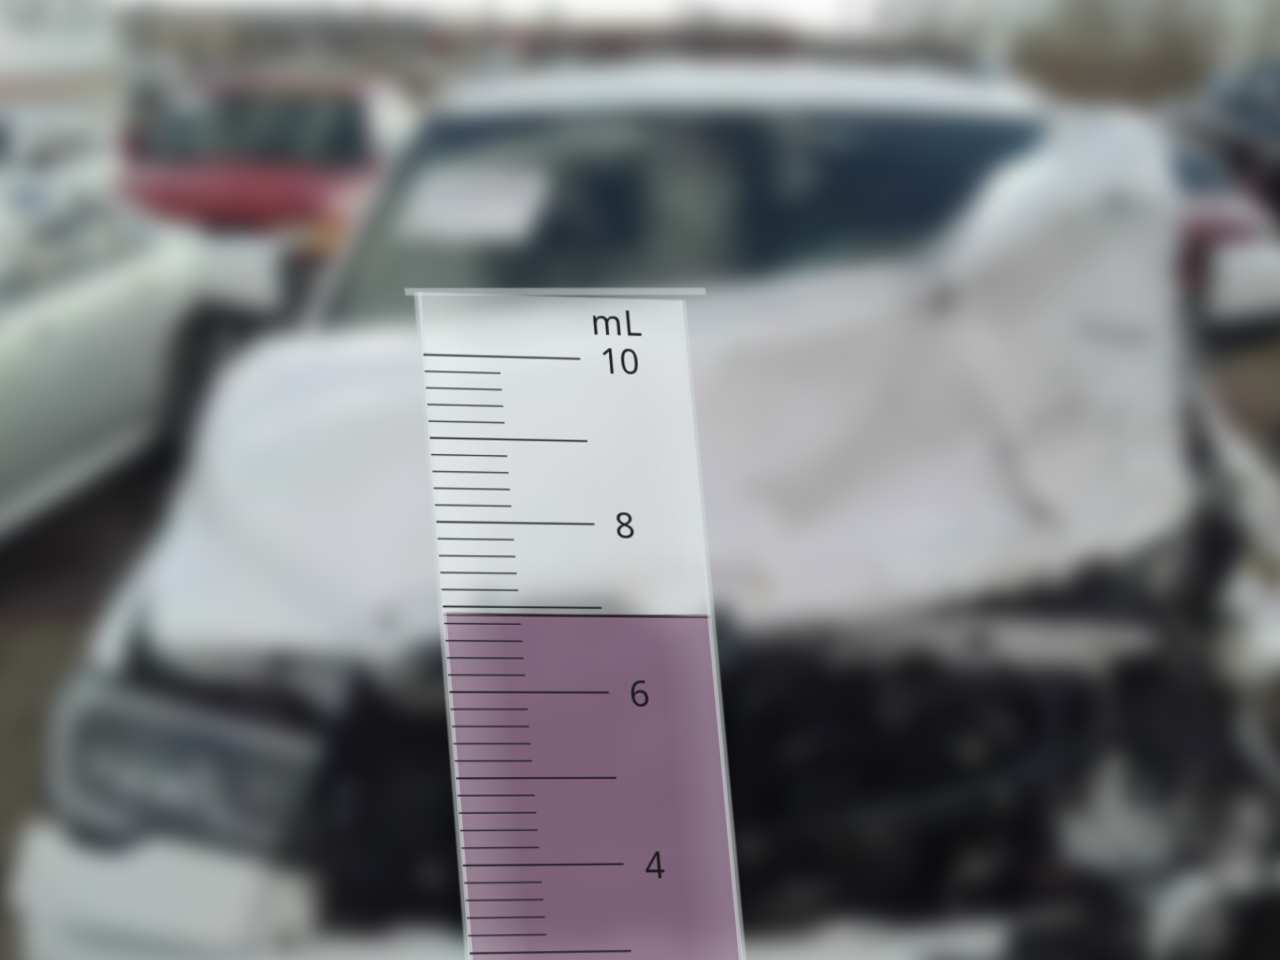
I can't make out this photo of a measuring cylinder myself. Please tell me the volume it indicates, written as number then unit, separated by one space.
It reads 6.9 mL
